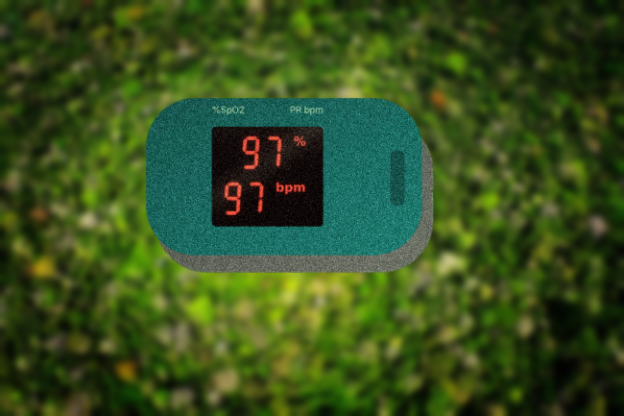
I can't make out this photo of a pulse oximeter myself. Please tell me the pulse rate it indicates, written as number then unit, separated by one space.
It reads 97 bpm
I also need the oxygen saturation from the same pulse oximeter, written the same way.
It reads 97 %
